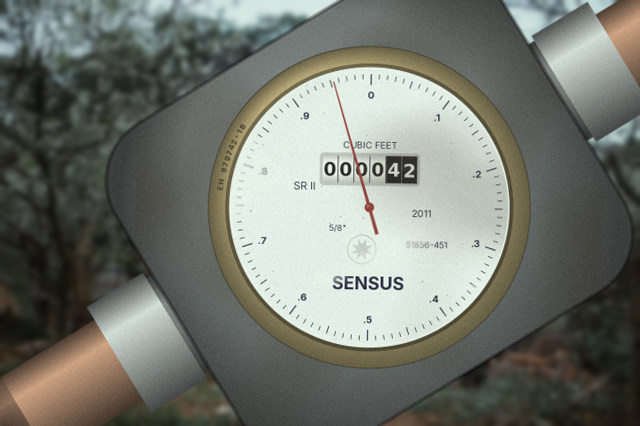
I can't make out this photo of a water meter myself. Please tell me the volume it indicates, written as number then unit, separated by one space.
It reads 41.95 ft³
